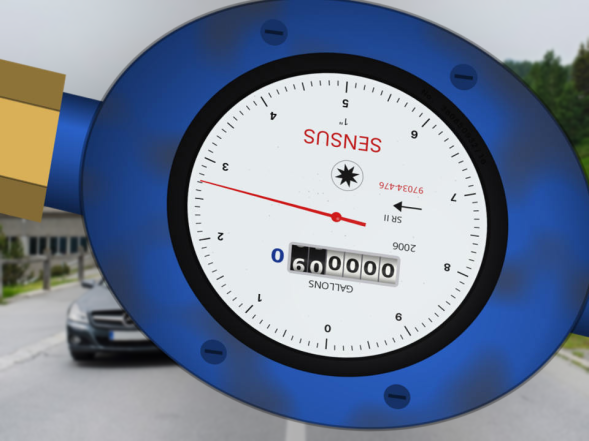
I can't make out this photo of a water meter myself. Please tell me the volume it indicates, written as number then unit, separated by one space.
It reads 92.7 gal
